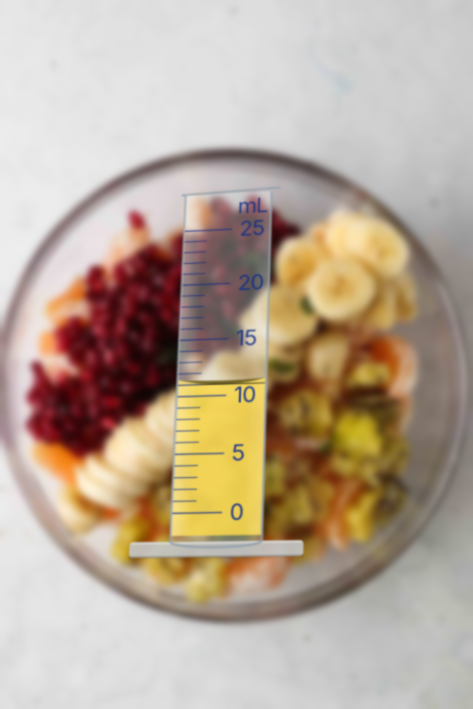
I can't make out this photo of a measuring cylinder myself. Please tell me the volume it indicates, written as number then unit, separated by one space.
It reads 11 mL
